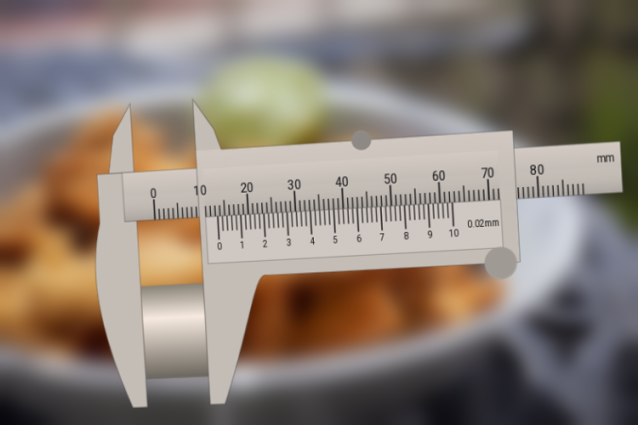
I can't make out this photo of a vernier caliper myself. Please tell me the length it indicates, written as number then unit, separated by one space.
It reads 13.5 mm
